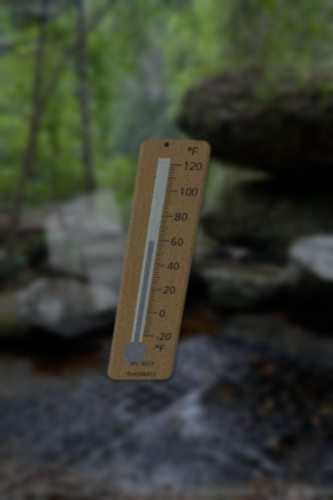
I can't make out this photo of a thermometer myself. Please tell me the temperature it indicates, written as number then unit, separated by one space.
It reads 60 °F
